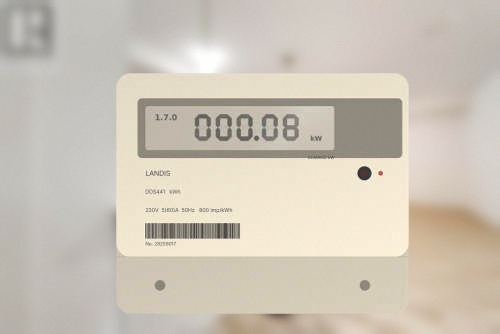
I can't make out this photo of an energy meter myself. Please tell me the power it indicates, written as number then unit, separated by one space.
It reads 0.08 kW
